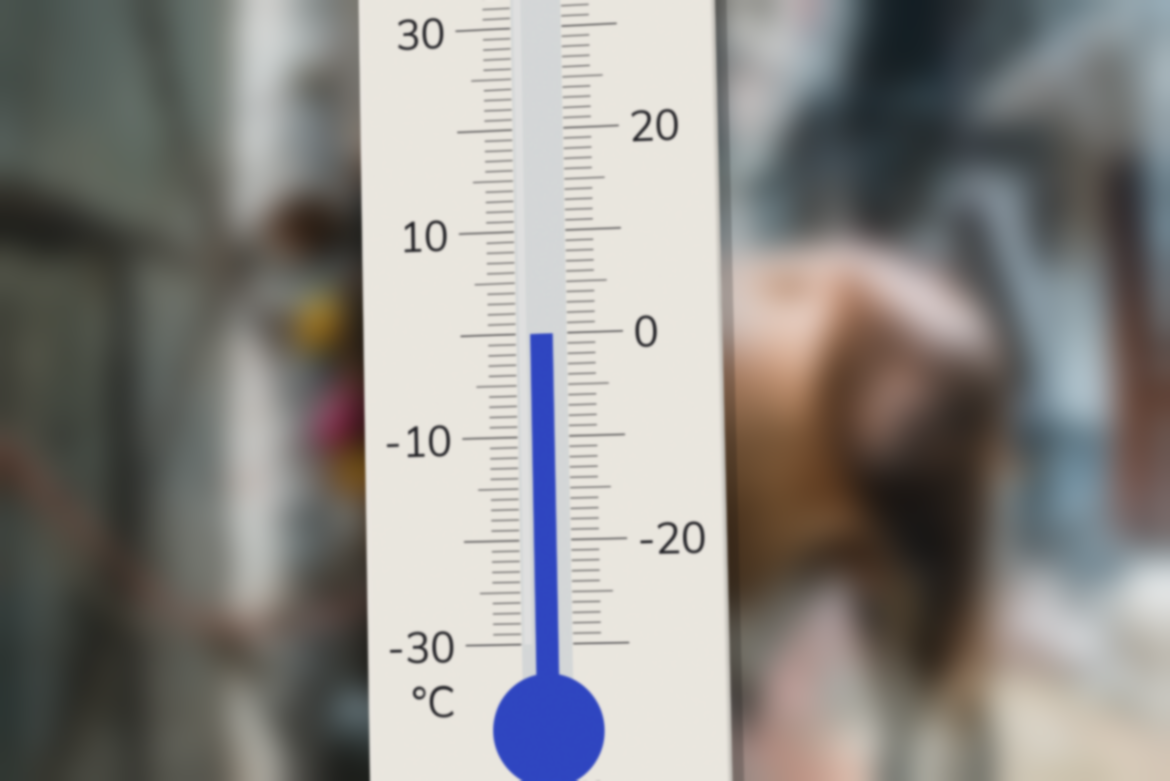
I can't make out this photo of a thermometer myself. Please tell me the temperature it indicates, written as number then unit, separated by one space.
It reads 0 °C
